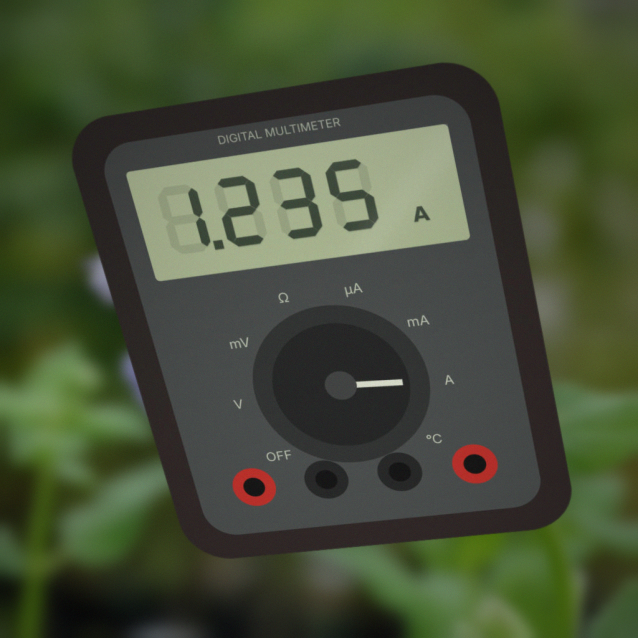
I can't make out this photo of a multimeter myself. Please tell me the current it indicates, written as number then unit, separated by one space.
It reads 1.235 A
